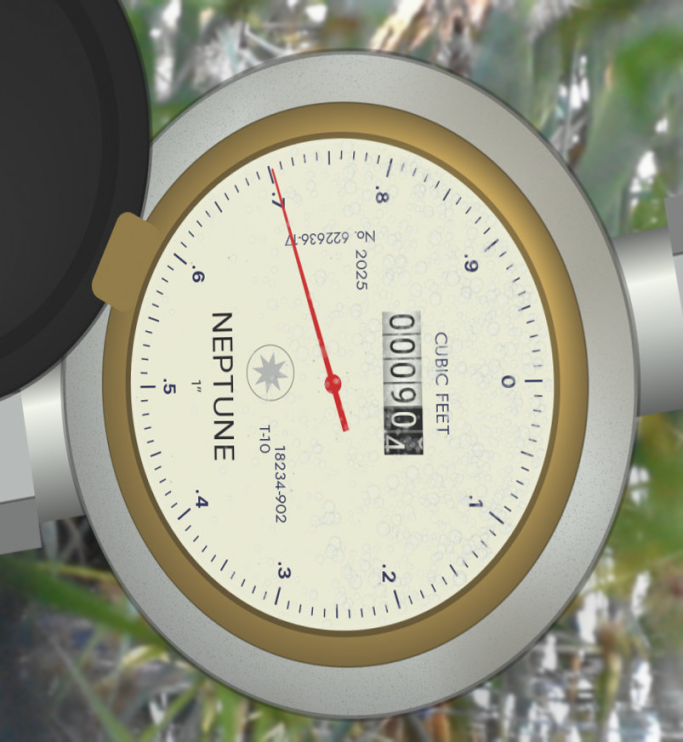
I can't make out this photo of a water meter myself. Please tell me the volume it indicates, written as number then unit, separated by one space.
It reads 903.70 ft³
